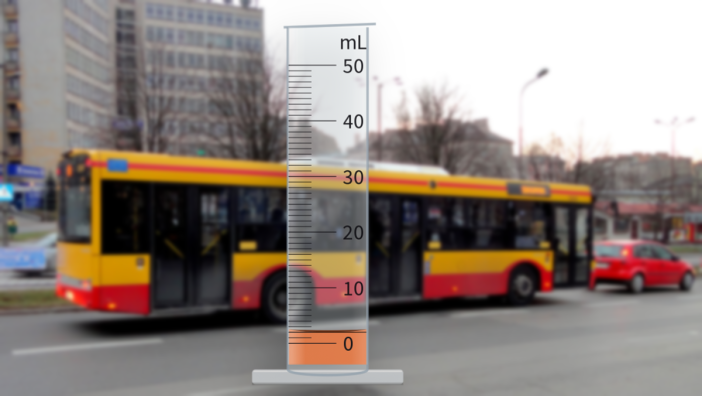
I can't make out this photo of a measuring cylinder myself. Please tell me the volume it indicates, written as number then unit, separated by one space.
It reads 2 mL
